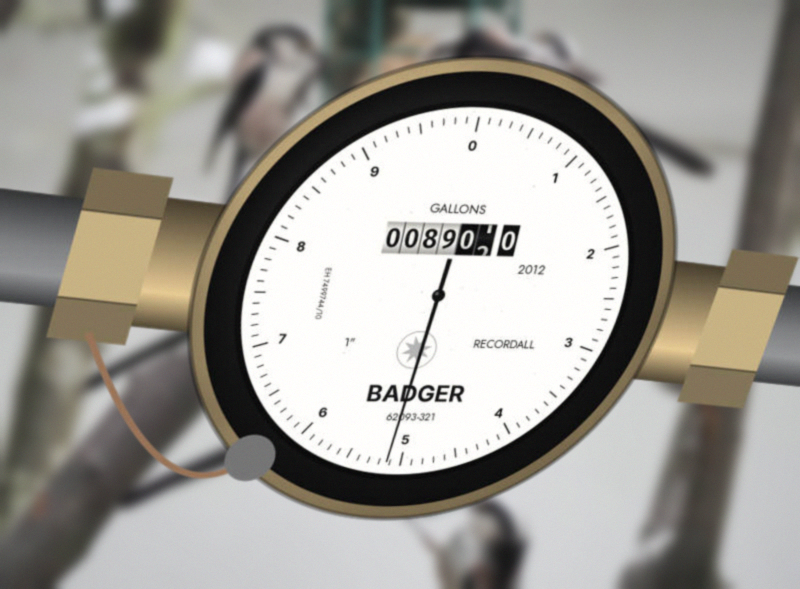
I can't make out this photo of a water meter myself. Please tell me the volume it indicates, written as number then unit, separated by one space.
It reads 89015.1 gal
